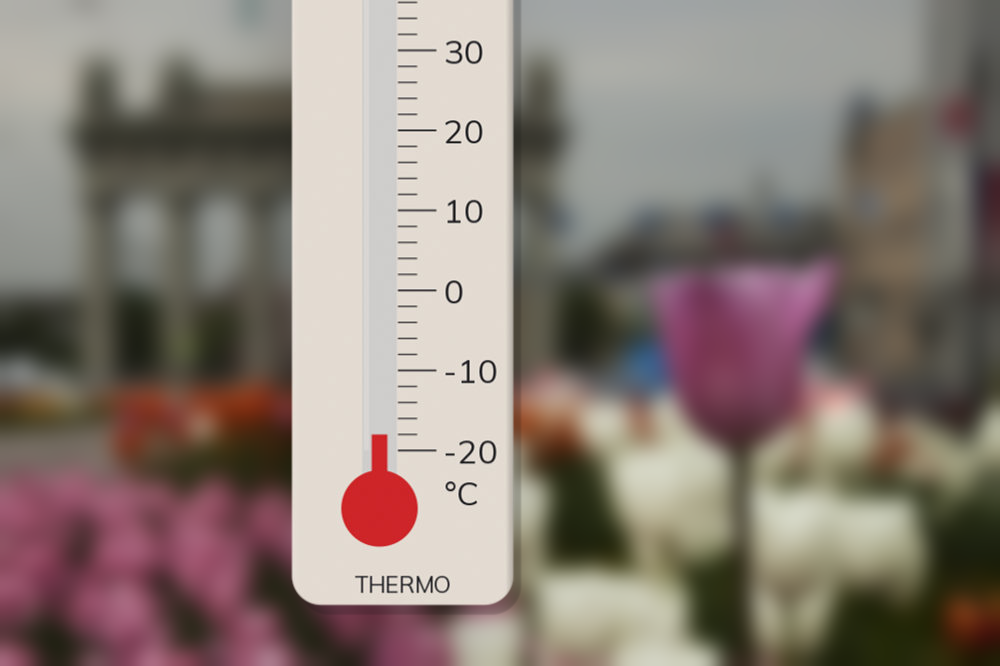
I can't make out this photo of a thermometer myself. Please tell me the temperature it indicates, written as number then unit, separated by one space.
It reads -18 °C
